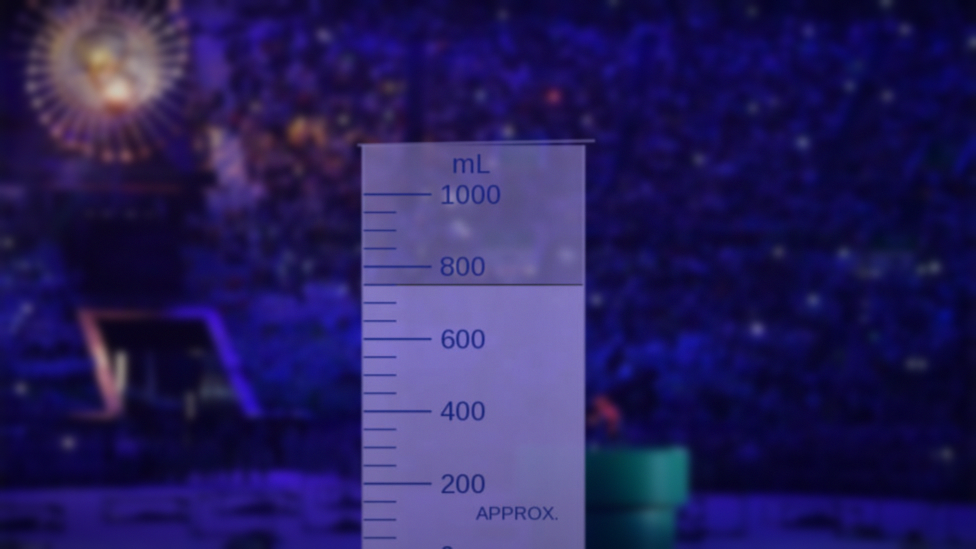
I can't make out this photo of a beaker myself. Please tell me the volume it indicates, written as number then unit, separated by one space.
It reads 750 mL
